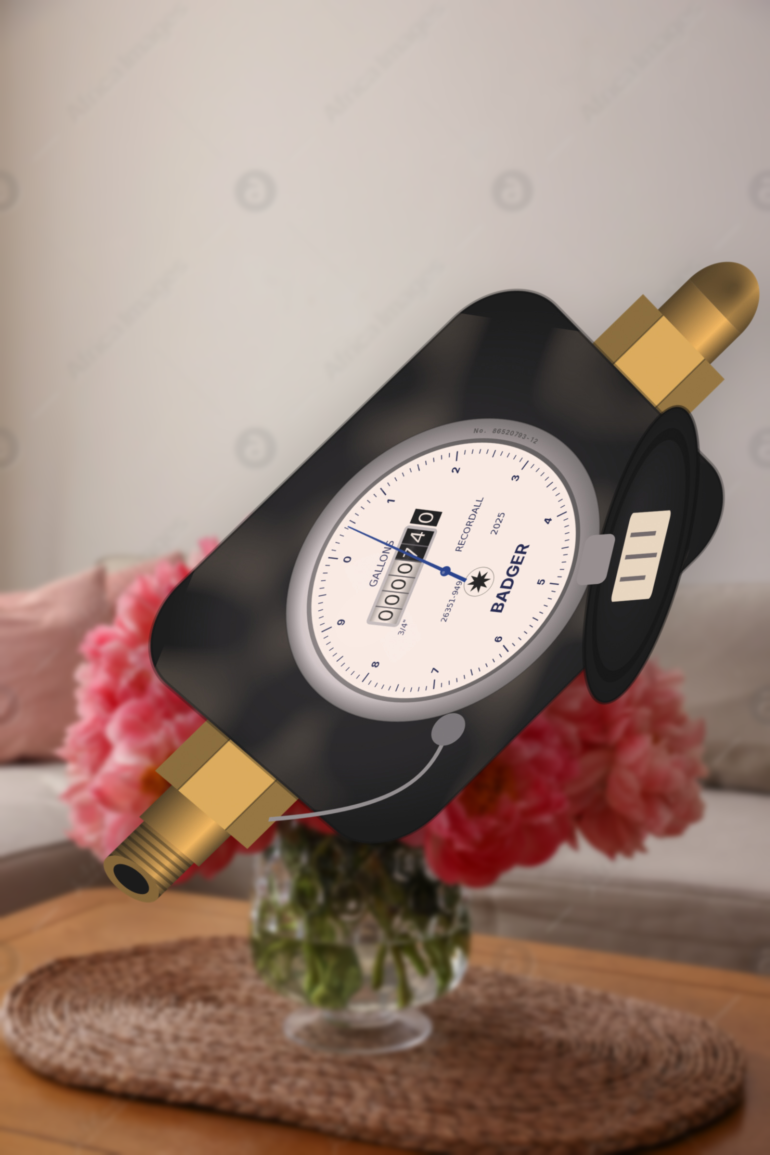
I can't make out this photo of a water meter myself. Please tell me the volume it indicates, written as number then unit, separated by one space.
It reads 740.4 gal
